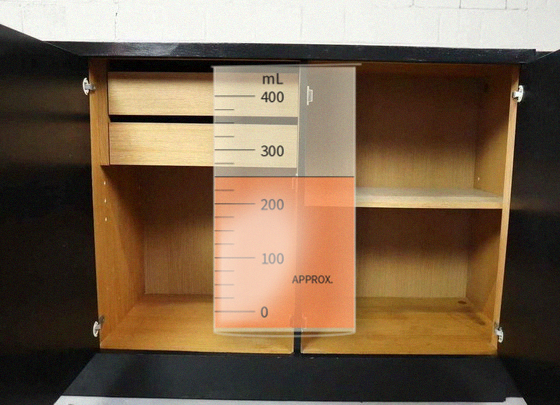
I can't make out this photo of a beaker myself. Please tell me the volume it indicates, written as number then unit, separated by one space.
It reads 250 mL
